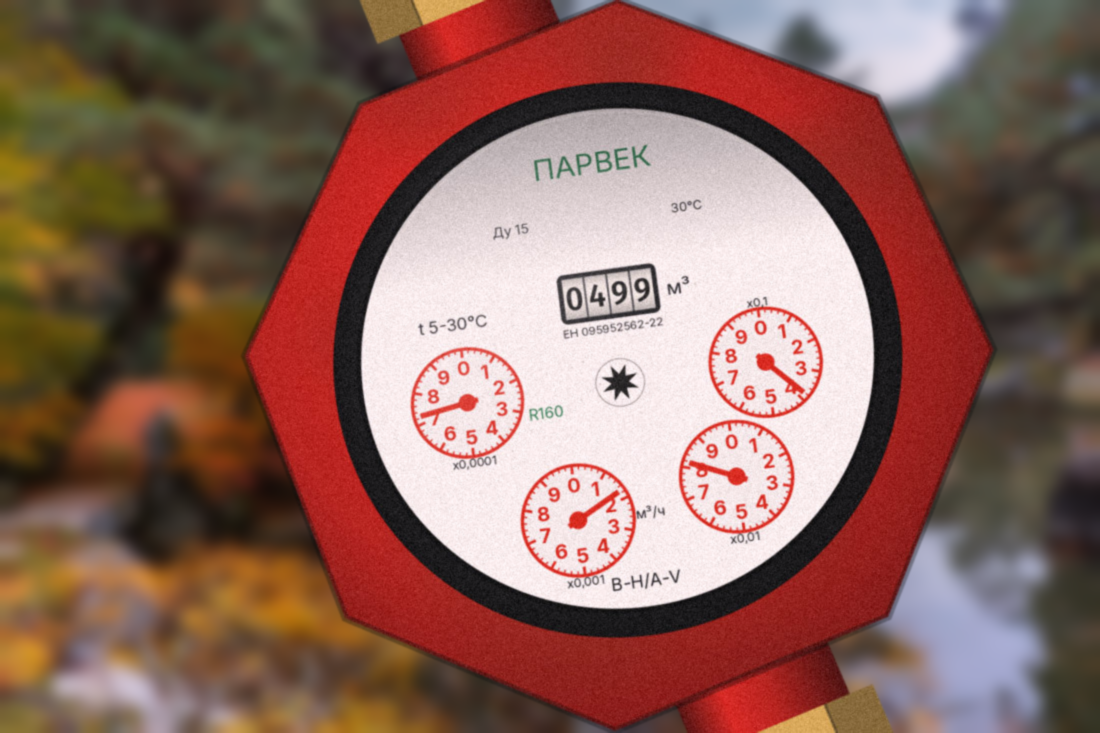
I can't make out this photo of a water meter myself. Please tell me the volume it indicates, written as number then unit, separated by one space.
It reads 499.3817 m³
